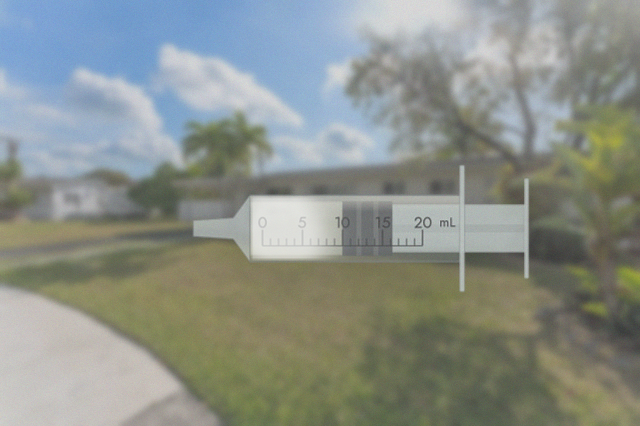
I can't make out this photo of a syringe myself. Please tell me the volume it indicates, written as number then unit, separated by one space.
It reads 10 mL
